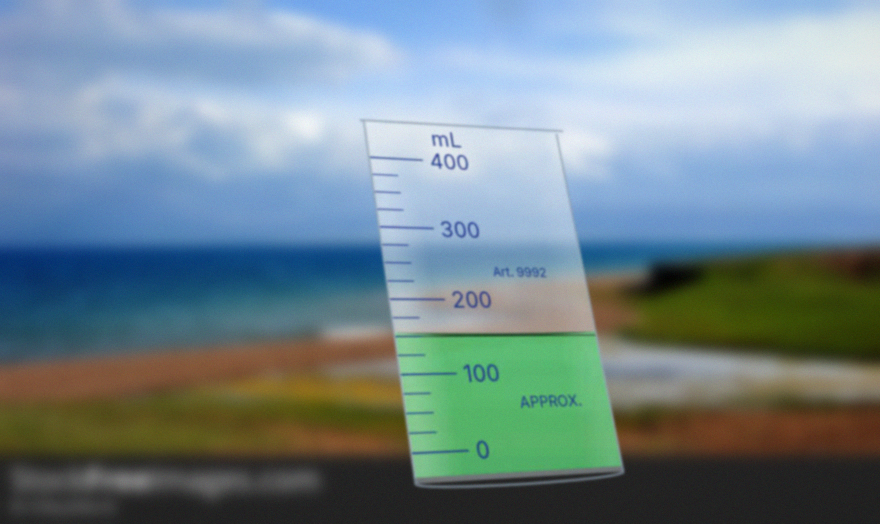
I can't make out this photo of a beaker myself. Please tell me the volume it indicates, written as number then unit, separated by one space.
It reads 150 mL
